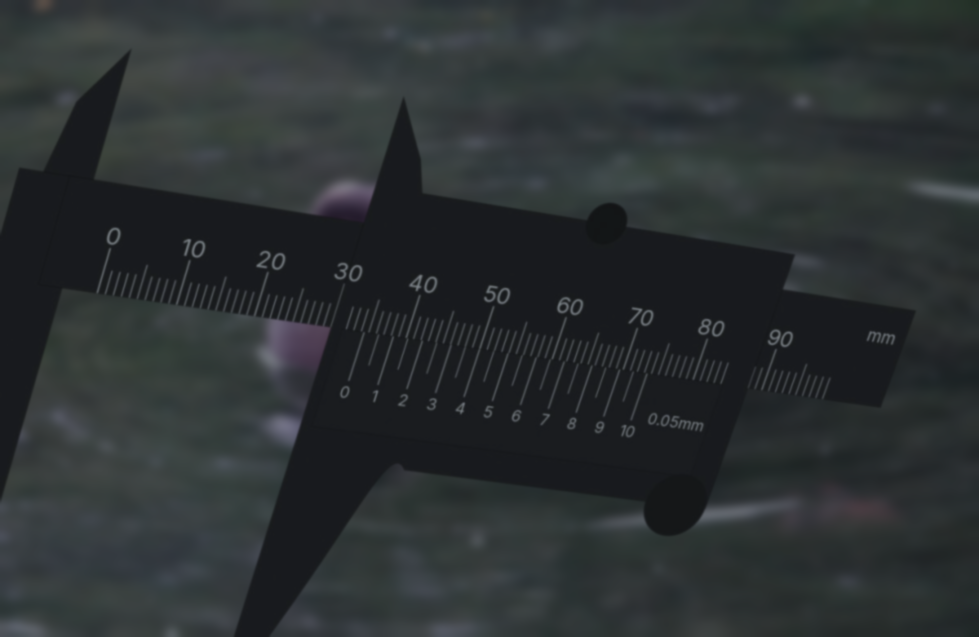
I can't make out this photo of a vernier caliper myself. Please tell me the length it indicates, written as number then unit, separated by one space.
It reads 34.4 mm
